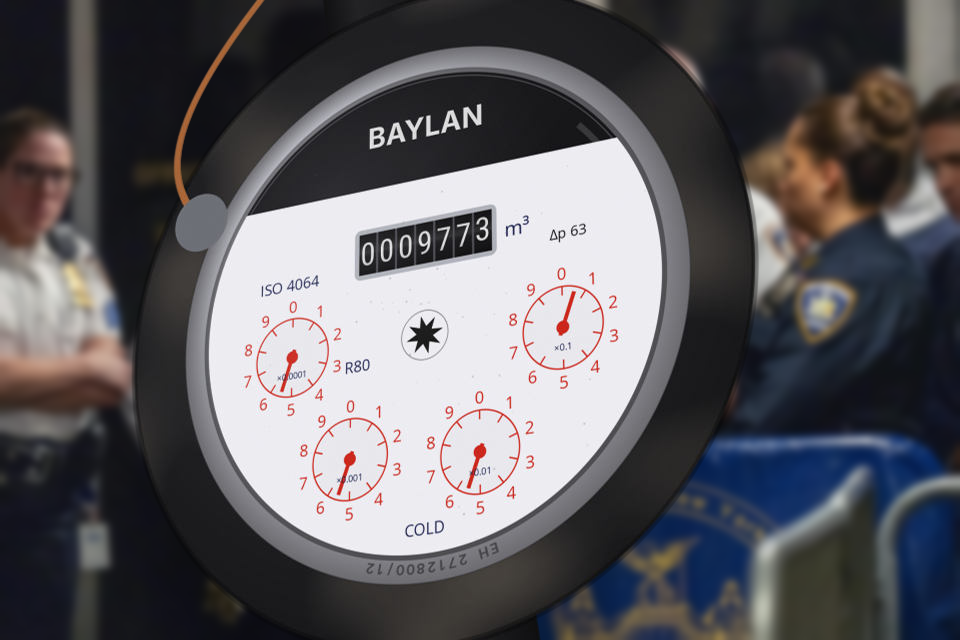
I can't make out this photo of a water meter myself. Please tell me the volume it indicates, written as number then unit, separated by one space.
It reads 9773.0555 m³
